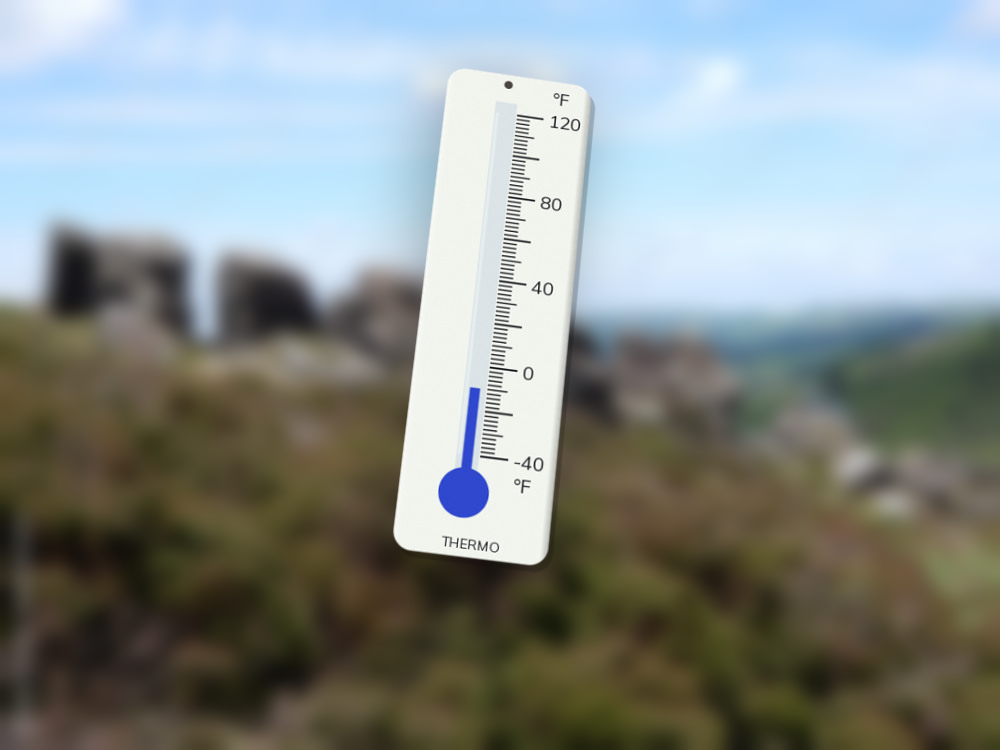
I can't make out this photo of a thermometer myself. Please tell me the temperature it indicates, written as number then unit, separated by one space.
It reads -10 °F
